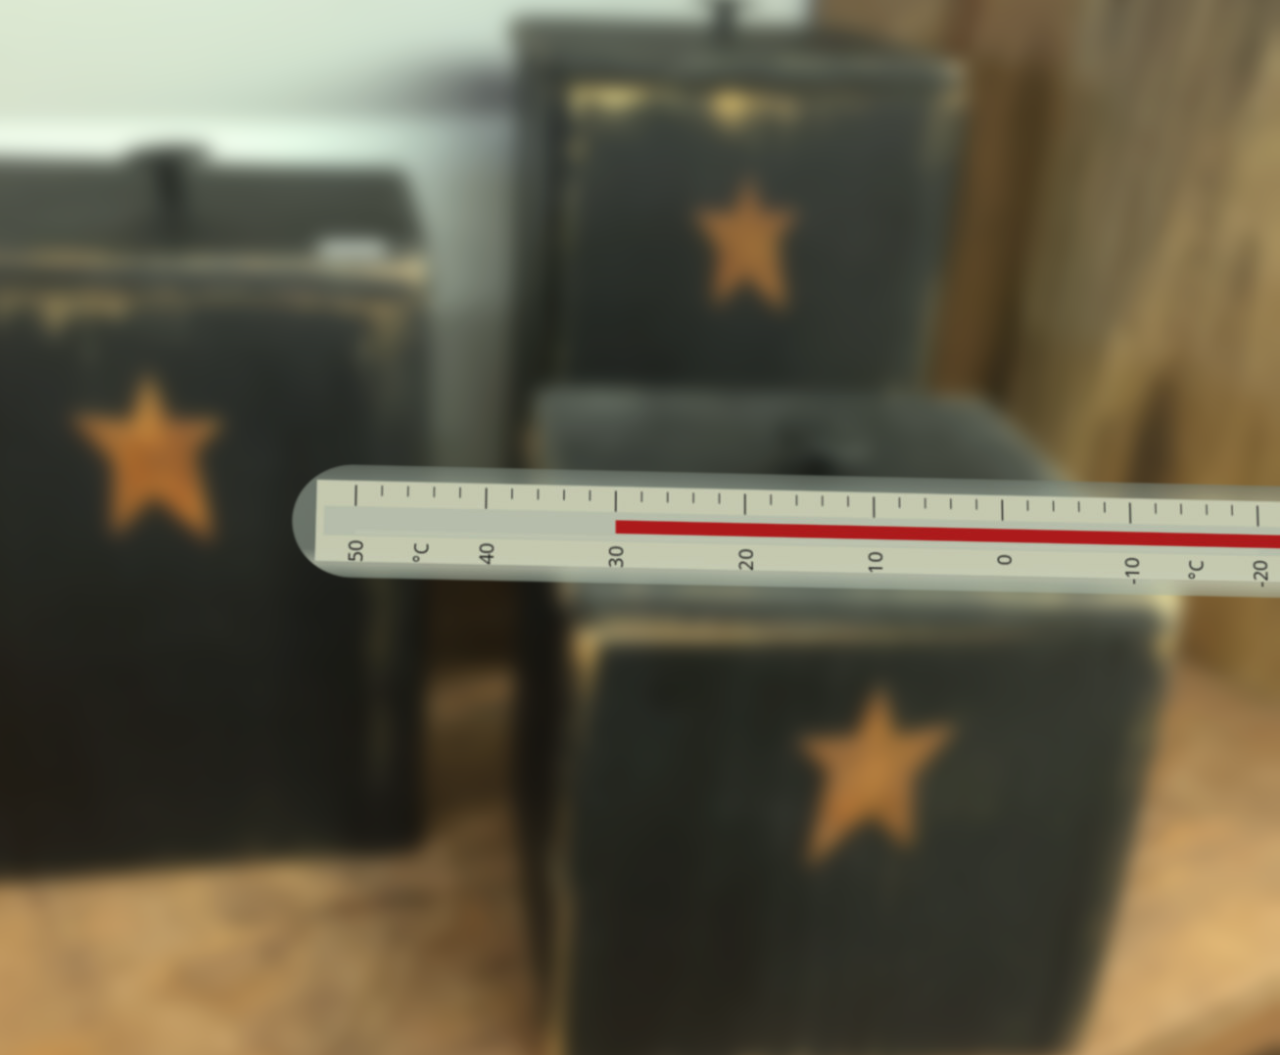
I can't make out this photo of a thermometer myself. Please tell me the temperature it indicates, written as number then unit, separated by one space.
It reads 30 °C
